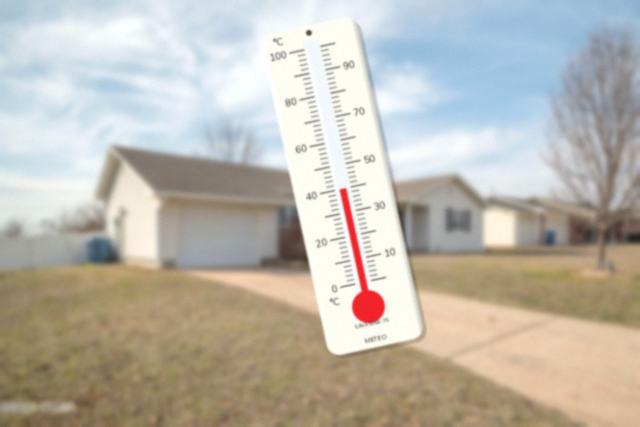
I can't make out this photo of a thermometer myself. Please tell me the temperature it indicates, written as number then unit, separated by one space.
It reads 40 °C
